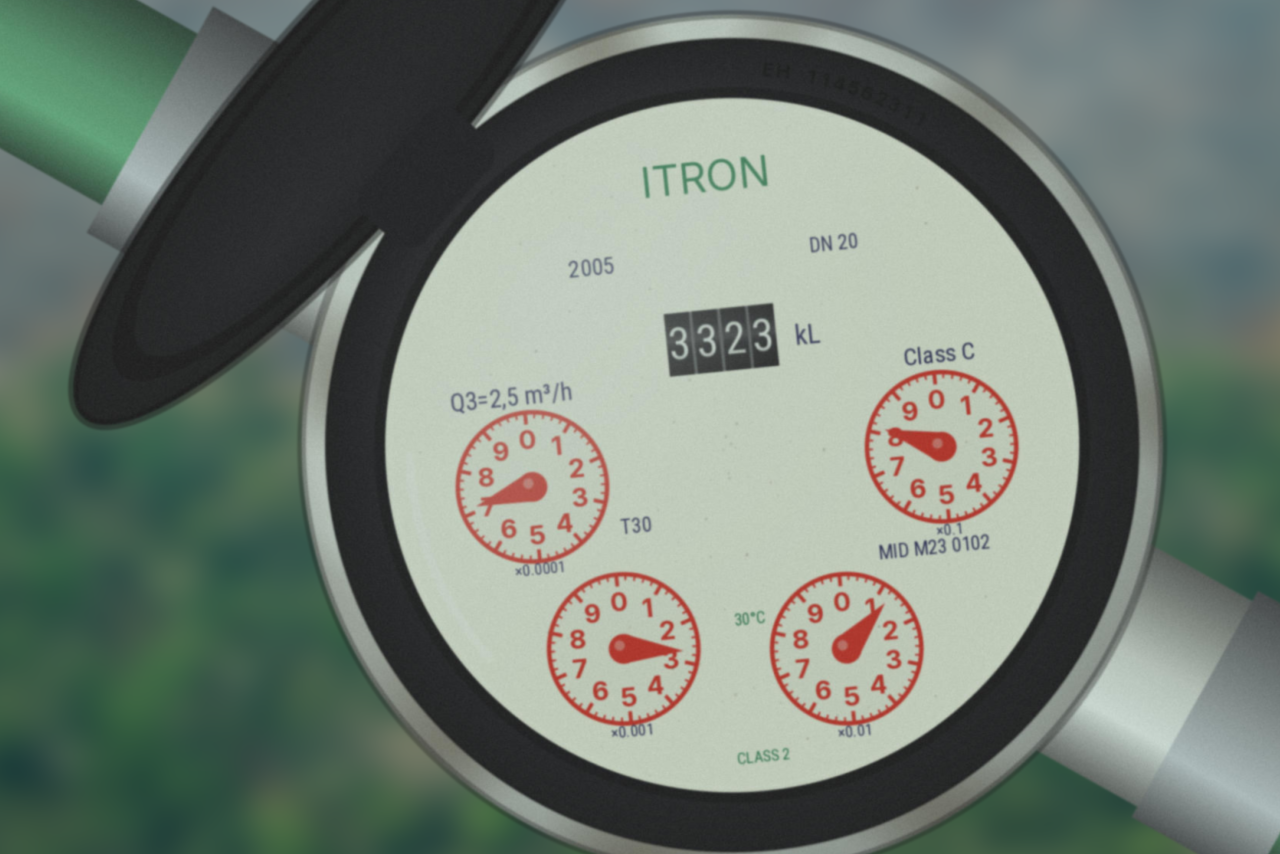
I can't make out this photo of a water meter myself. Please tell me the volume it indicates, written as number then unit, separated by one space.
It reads 3323.8127 kL
